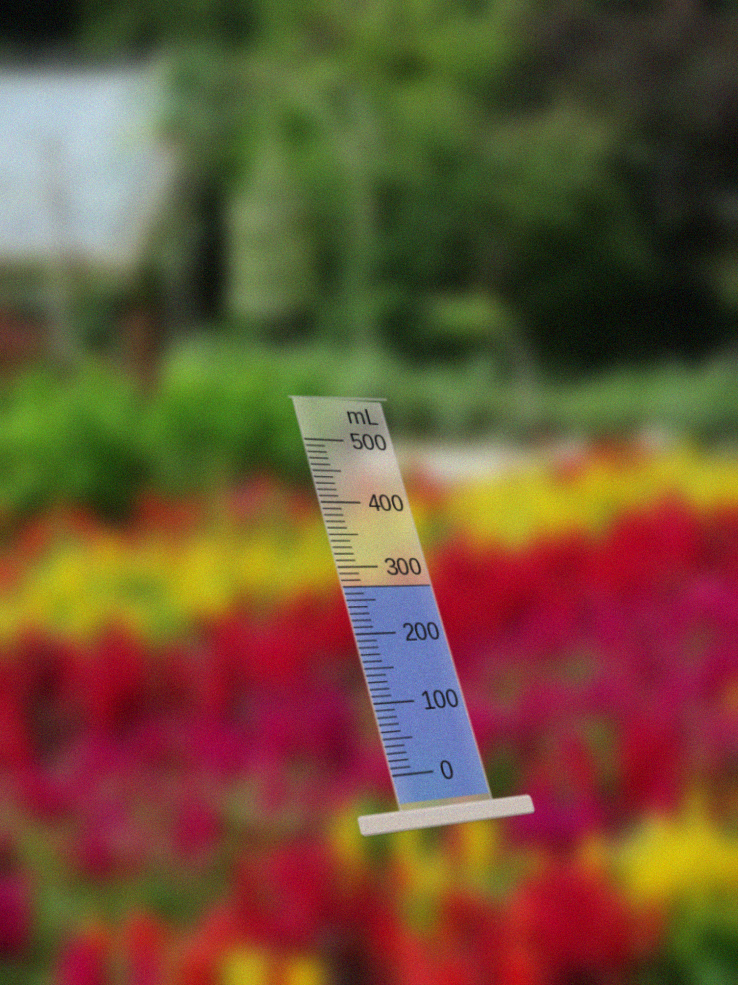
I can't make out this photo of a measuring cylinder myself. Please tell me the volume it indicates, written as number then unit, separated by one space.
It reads 270 mL
